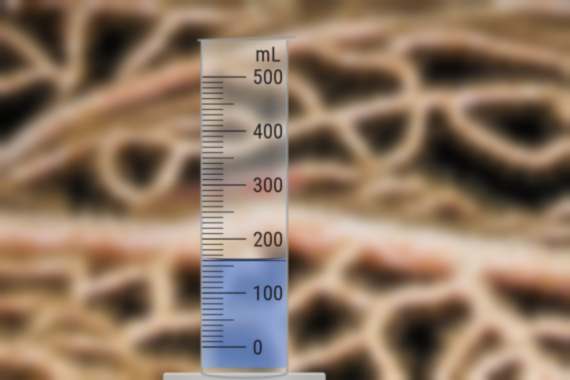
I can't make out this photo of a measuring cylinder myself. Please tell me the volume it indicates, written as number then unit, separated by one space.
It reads 160 mL
